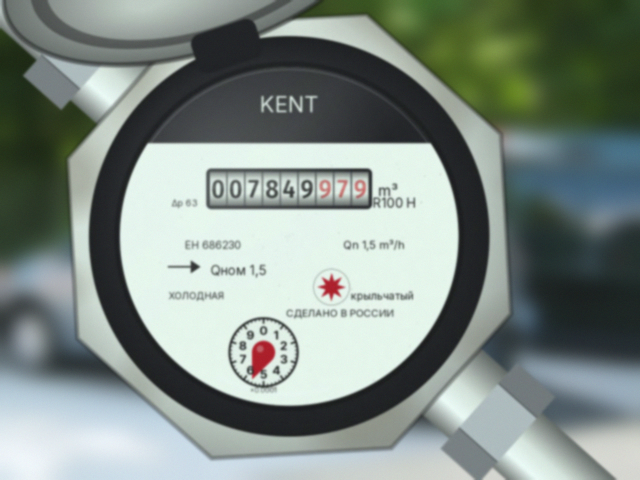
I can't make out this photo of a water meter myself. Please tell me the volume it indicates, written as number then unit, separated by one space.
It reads 7849.9795 m³
